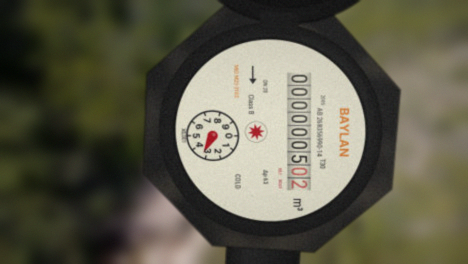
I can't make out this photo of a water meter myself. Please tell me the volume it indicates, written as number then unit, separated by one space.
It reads 5.023 m³
